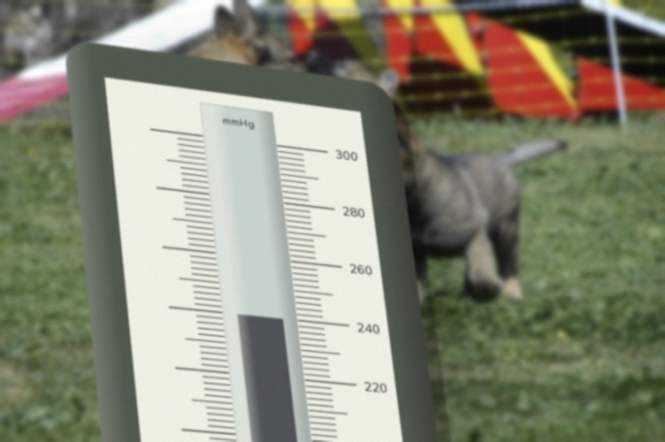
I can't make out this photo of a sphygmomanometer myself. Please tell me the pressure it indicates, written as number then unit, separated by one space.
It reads 240 mmHg
